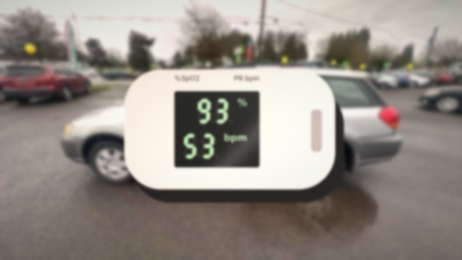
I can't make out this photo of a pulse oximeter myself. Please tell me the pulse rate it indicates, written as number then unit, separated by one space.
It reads 53 bpm
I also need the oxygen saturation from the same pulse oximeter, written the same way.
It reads 93 %
